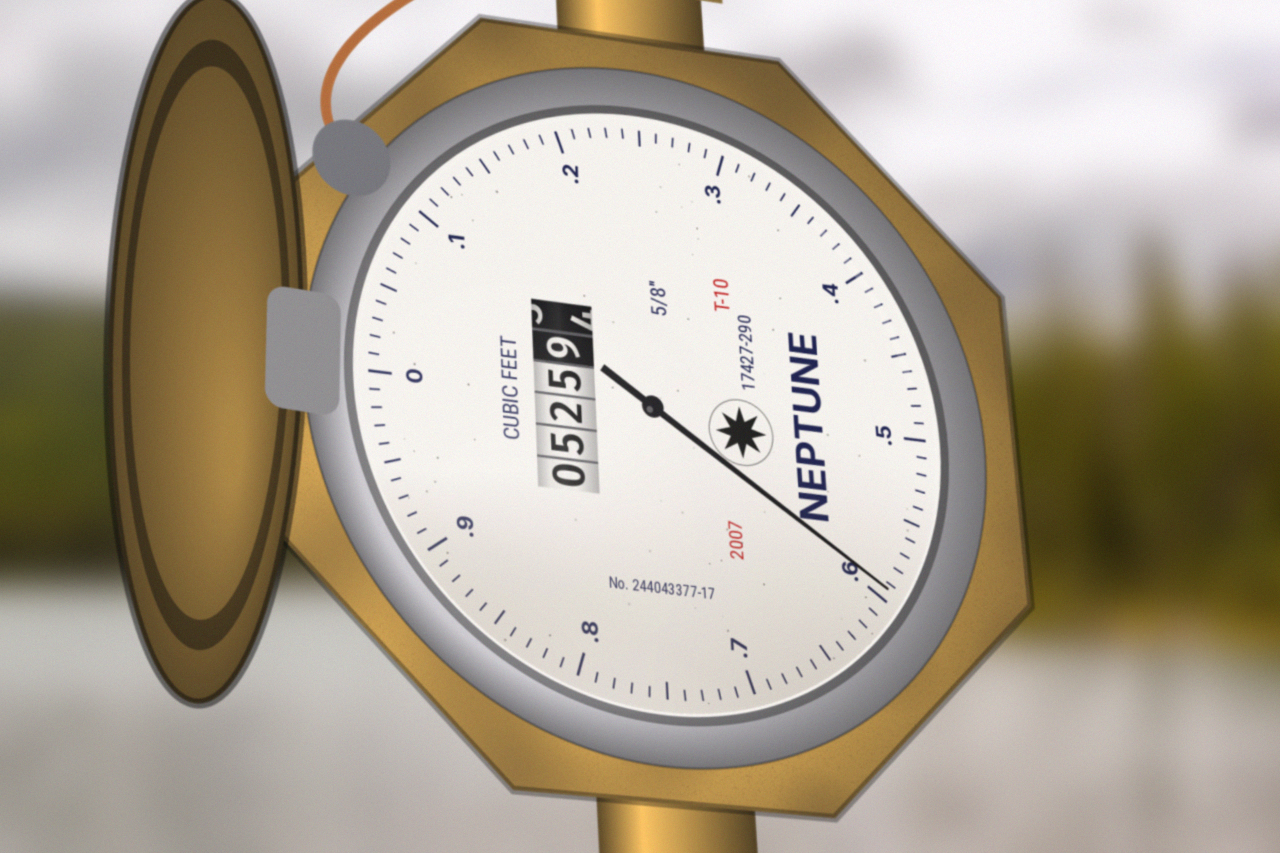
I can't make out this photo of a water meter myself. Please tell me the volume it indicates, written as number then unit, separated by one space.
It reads 52593.59 ft³
